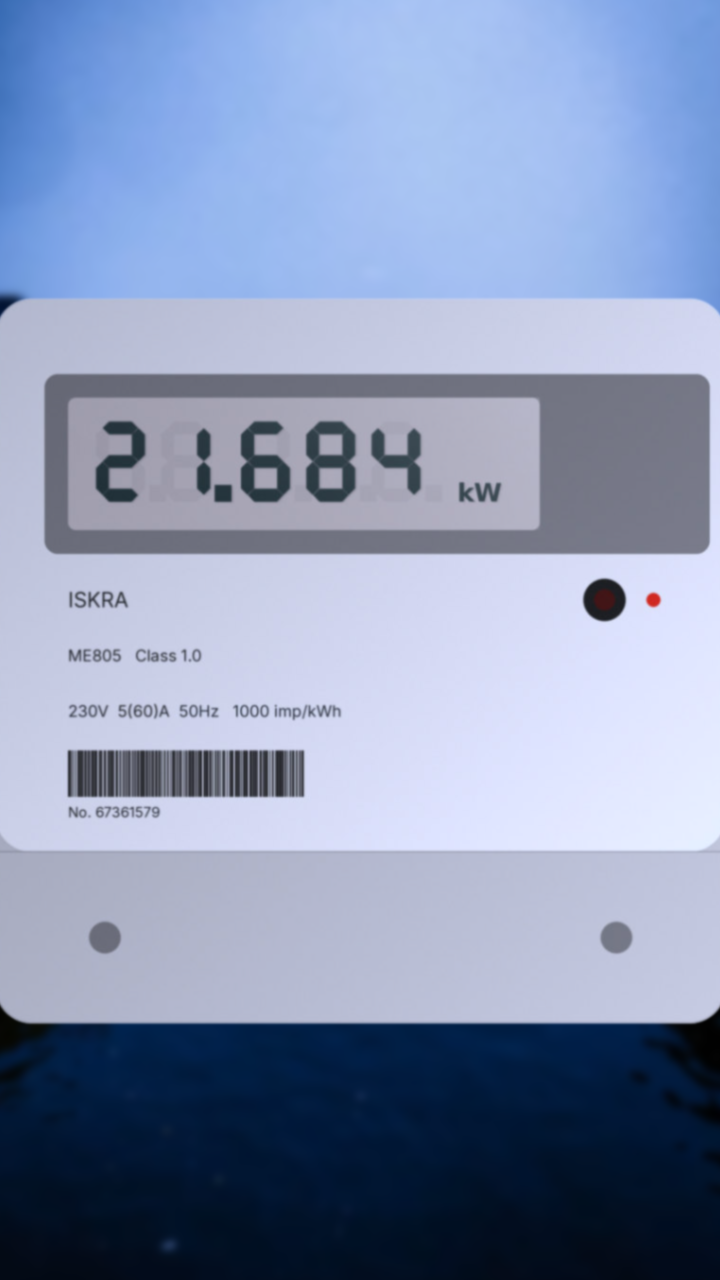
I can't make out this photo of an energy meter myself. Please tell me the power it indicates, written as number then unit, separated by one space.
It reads 21.684 kW
